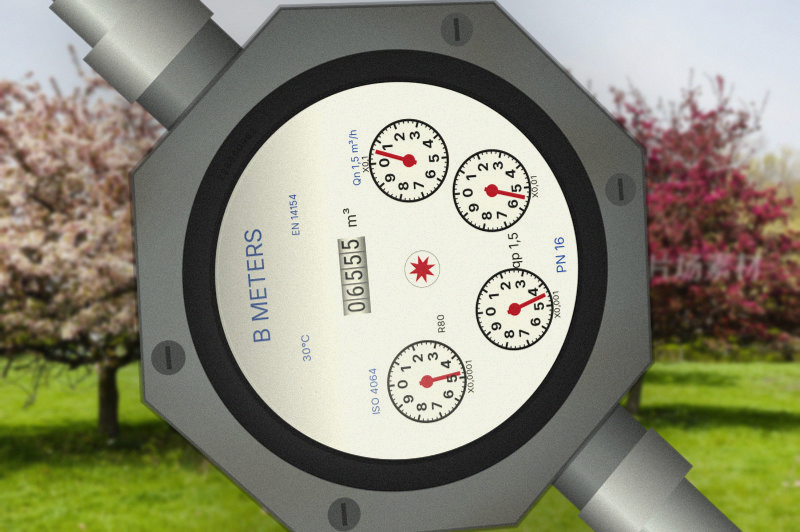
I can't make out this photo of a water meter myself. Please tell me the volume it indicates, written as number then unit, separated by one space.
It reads 6555.0544 m³
